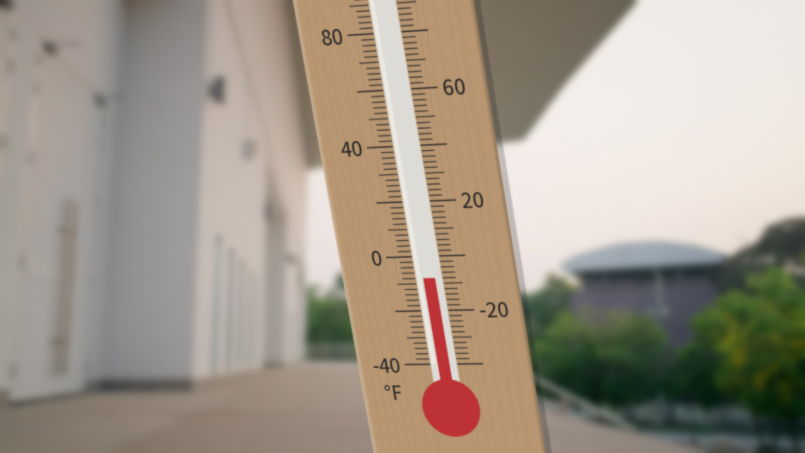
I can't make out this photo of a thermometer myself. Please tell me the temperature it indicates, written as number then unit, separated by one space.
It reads -8 °F
